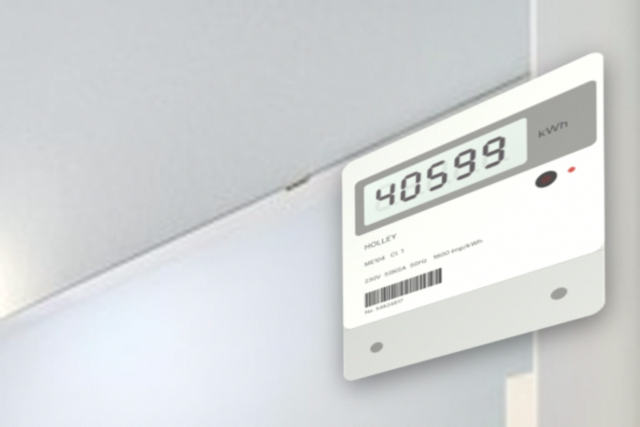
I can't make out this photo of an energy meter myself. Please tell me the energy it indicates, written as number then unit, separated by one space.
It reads 40599 kWh
